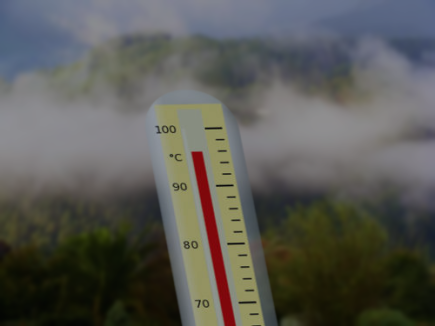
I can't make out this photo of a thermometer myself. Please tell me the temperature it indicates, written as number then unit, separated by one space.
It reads 96 °C
